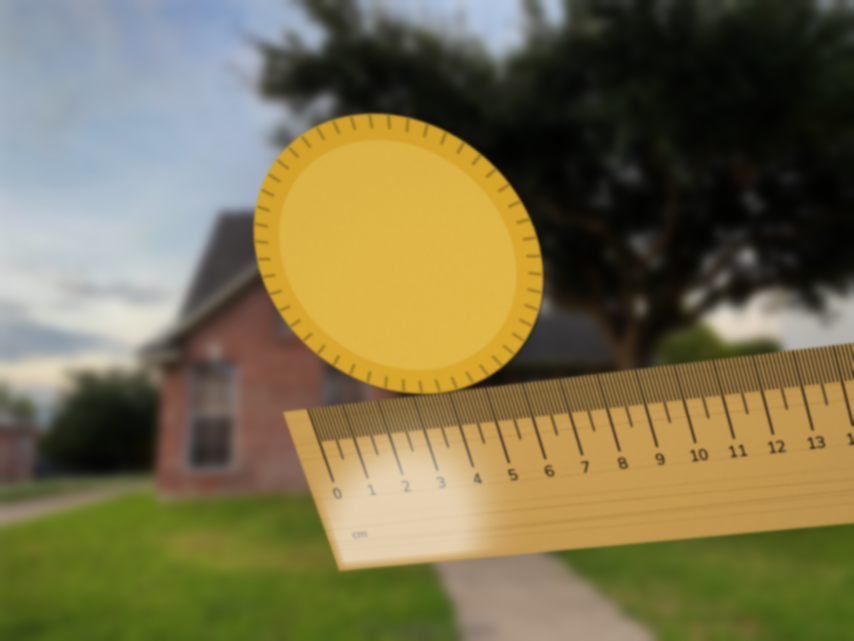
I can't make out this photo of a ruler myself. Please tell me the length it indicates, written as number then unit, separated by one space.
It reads 7.5 cm
